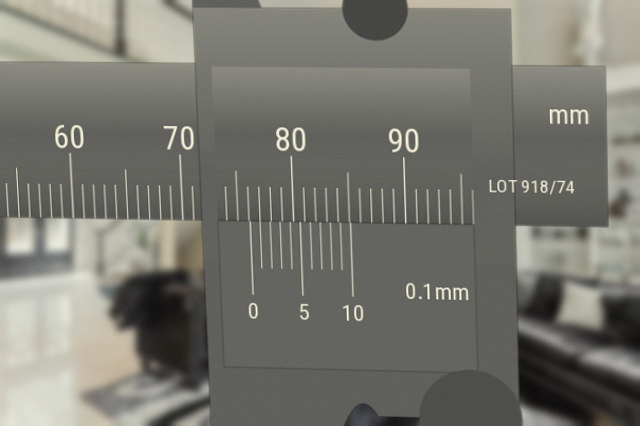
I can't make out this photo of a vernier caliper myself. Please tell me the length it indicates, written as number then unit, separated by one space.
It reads 76.1 mm
